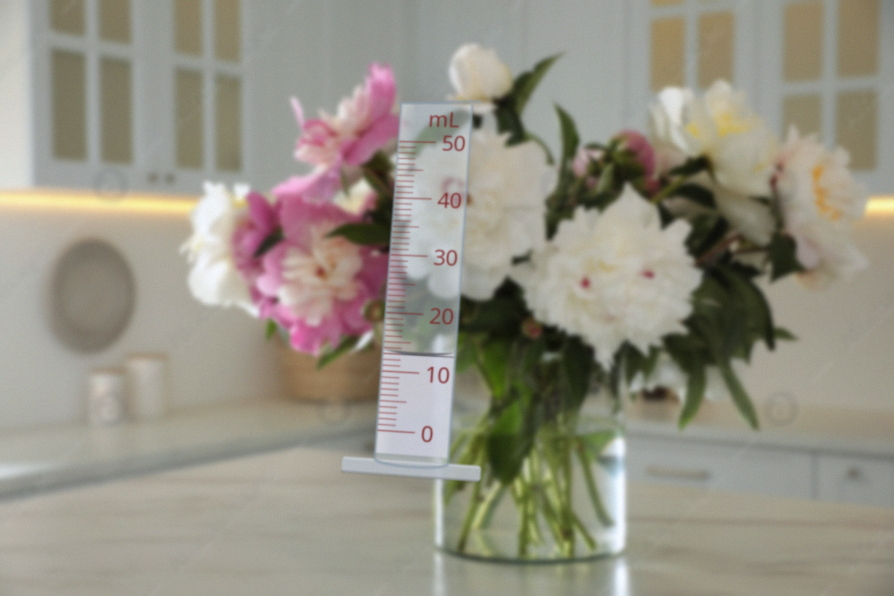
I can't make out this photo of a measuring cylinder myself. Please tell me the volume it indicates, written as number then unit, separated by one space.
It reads 13 mL
